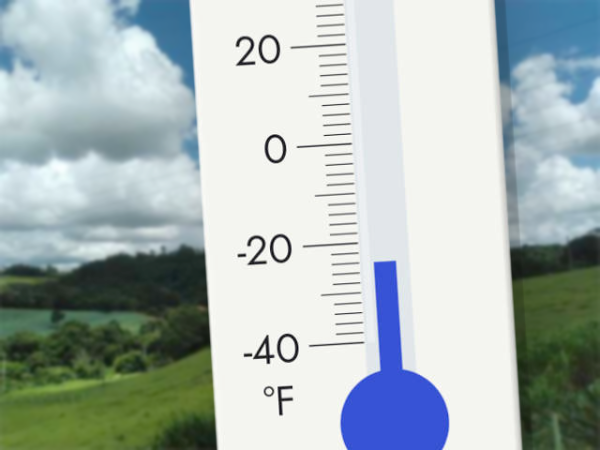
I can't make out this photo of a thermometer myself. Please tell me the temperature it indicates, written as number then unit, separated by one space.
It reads -24 °F
